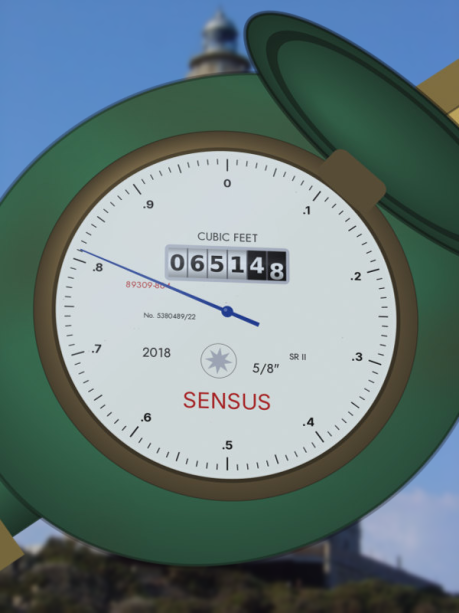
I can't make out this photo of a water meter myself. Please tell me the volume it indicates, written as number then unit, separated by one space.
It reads 65147.81 ft³
